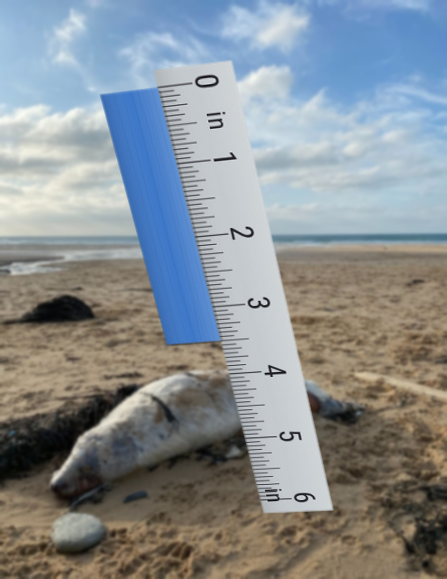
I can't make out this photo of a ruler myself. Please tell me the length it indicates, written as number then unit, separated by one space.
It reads 3.5 in
